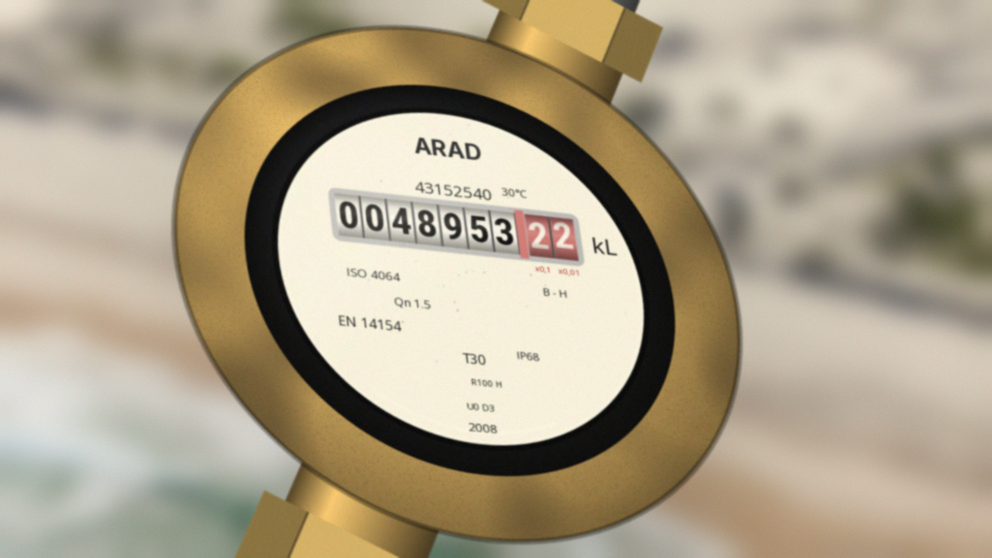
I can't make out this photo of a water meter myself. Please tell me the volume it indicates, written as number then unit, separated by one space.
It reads 48953.22 kL
